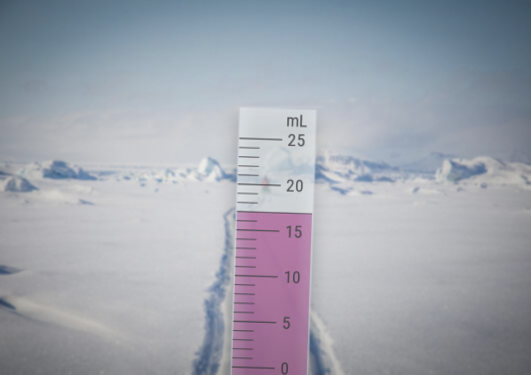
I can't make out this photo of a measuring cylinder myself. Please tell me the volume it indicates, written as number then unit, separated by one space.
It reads 17 mL
